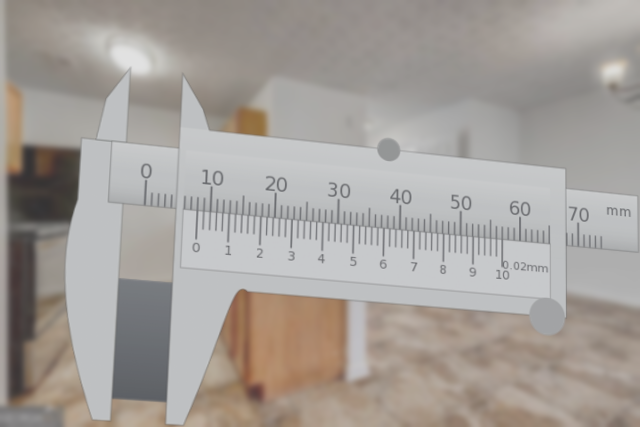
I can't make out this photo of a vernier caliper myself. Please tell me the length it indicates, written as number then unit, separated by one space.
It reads 8.0 mm
